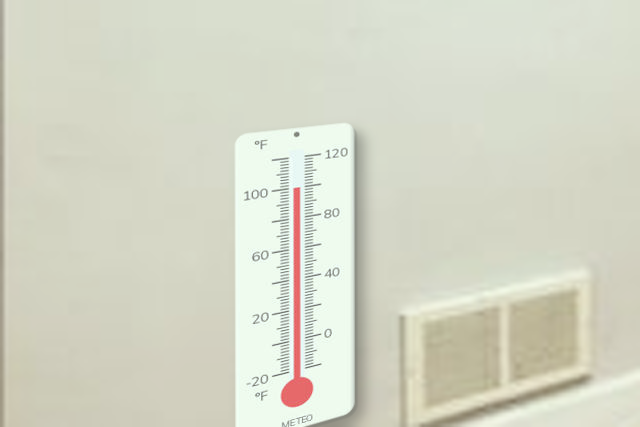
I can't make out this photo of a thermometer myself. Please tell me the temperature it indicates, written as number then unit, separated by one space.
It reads 100 °F
